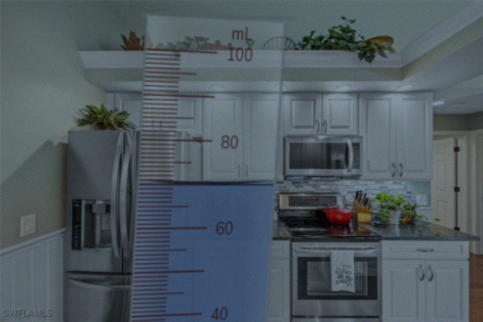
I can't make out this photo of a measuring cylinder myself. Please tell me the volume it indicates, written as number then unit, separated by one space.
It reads 70 mL
